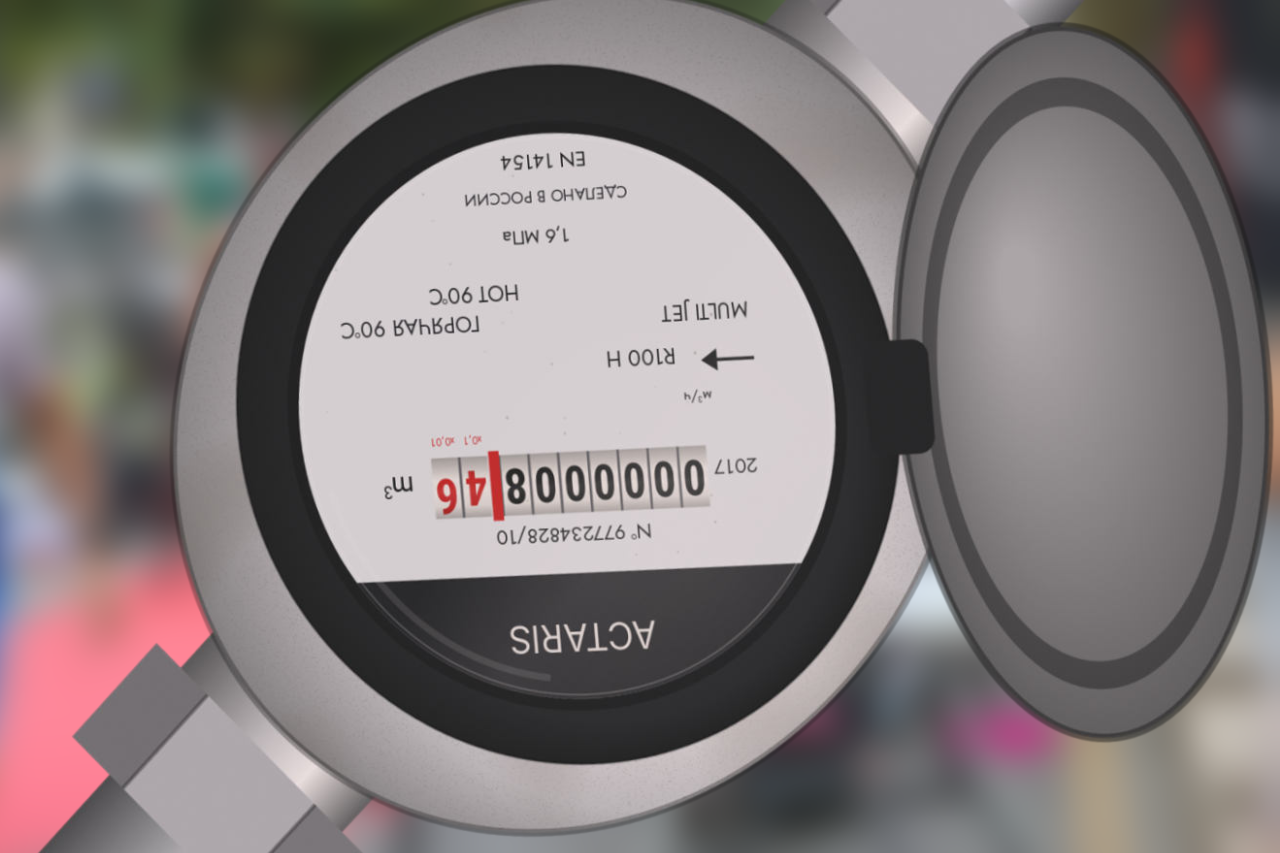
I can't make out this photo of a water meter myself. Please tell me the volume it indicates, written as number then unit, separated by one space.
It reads 8.46 m³
